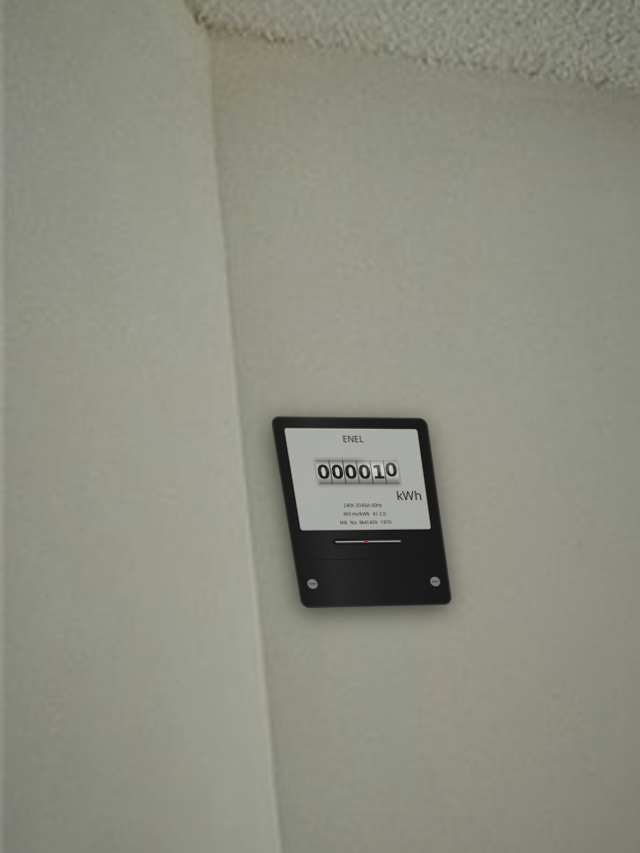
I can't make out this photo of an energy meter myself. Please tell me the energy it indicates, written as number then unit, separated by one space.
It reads 10 kWh
